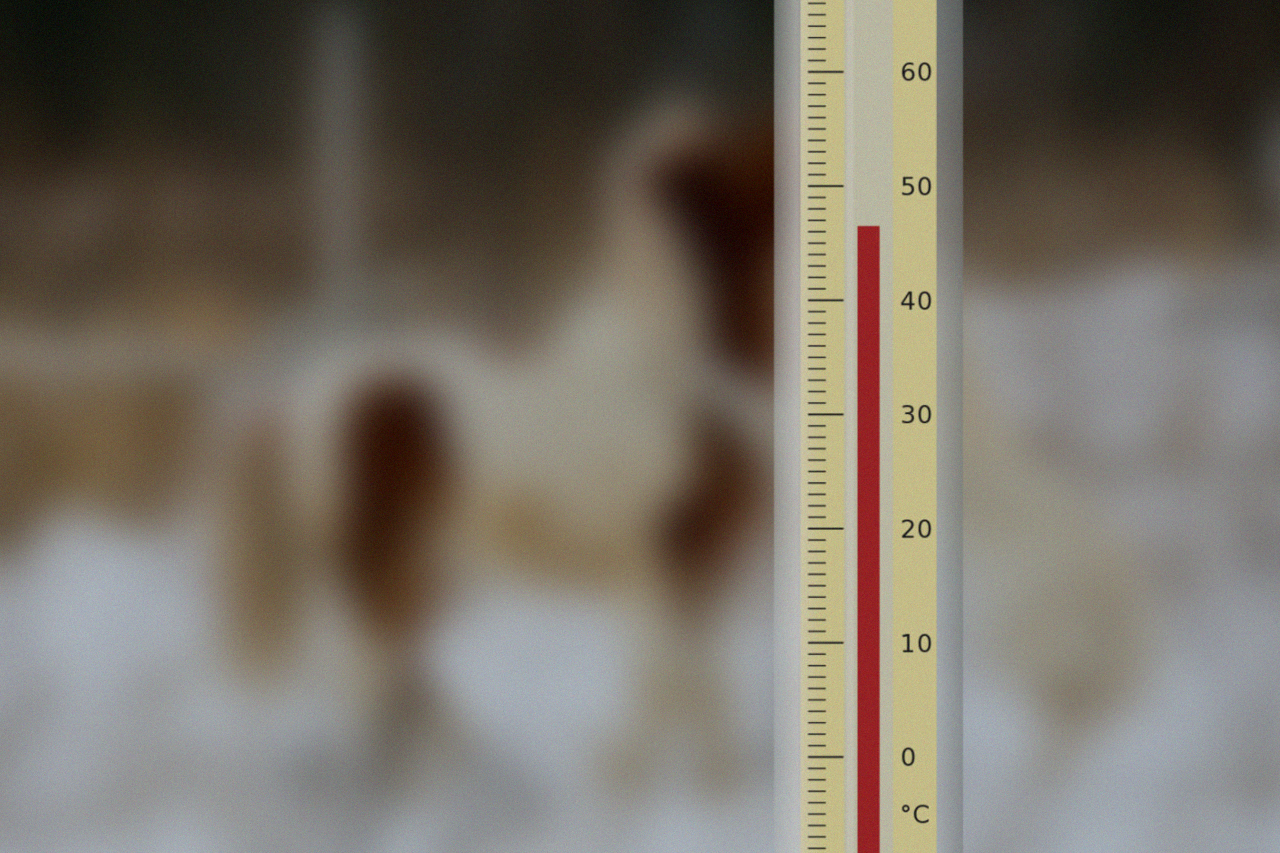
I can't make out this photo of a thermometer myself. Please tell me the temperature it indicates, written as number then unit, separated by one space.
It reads 46.5 °C
